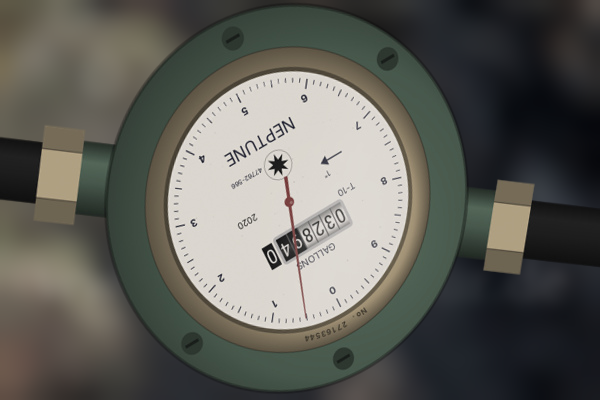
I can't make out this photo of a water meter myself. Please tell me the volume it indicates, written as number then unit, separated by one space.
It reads 328940.5 gal
